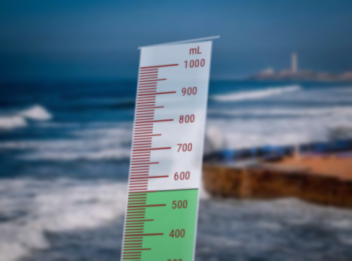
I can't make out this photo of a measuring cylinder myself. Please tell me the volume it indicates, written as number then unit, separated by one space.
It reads 550 mL
